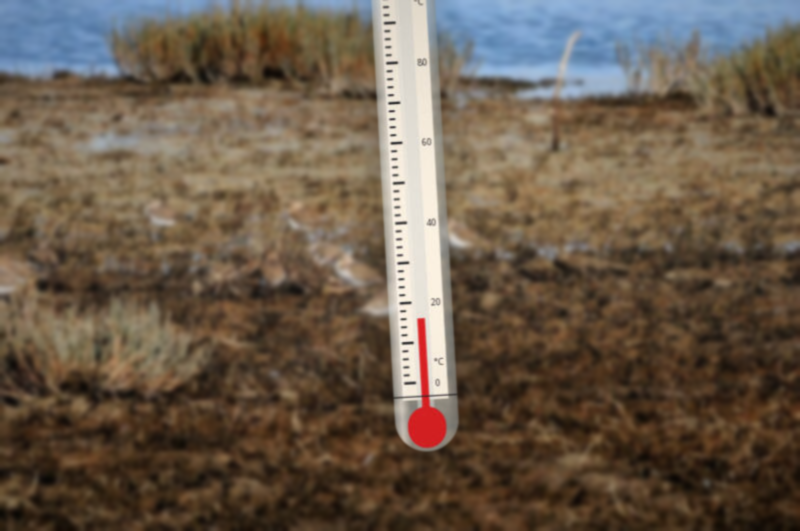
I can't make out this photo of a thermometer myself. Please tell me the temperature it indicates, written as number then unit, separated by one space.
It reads 16 °C
